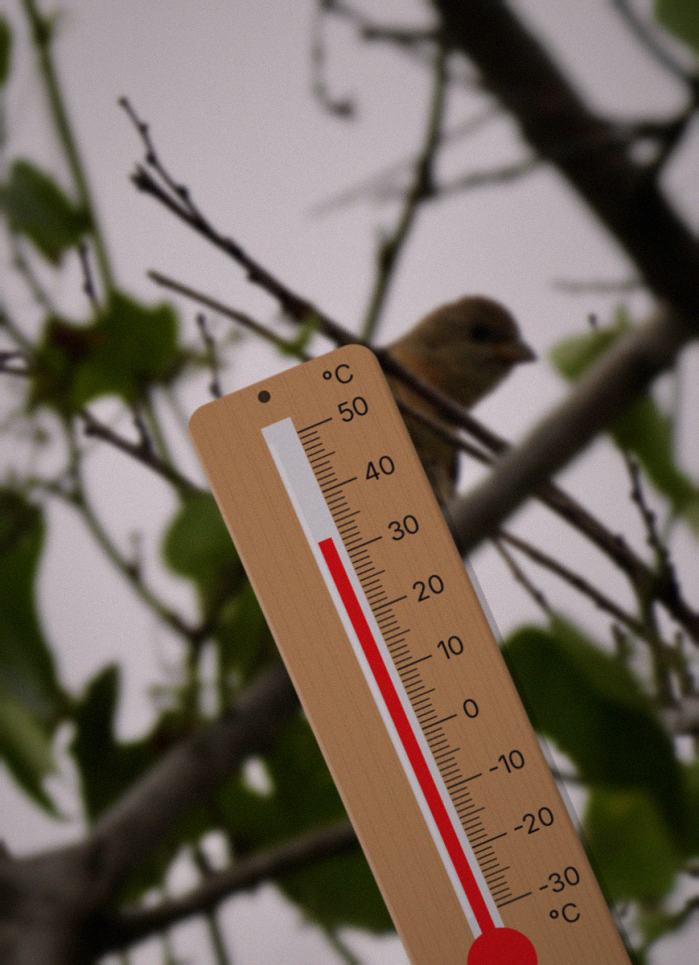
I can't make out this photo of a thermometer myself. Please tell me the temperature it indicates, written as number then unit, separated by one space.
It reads 33 °C
